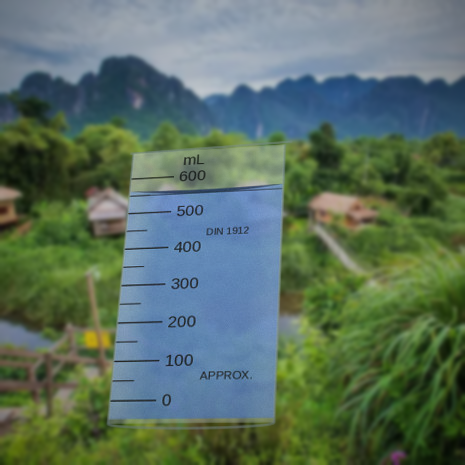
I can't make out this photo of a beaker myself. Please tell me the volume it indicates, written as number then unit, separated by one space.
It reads 550 mL
